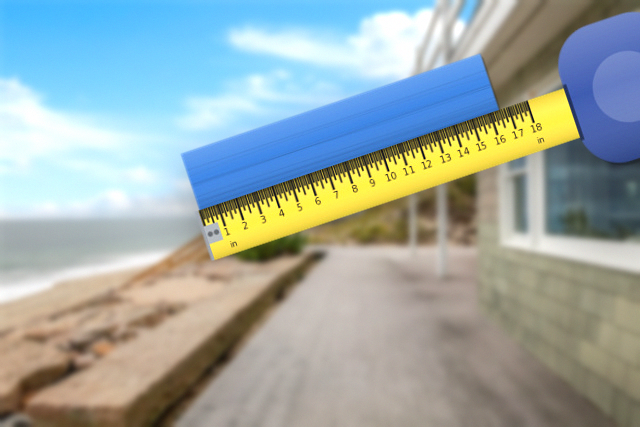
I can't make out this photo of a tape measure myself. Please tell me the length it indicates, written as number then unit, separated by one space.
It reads 16.5 in
